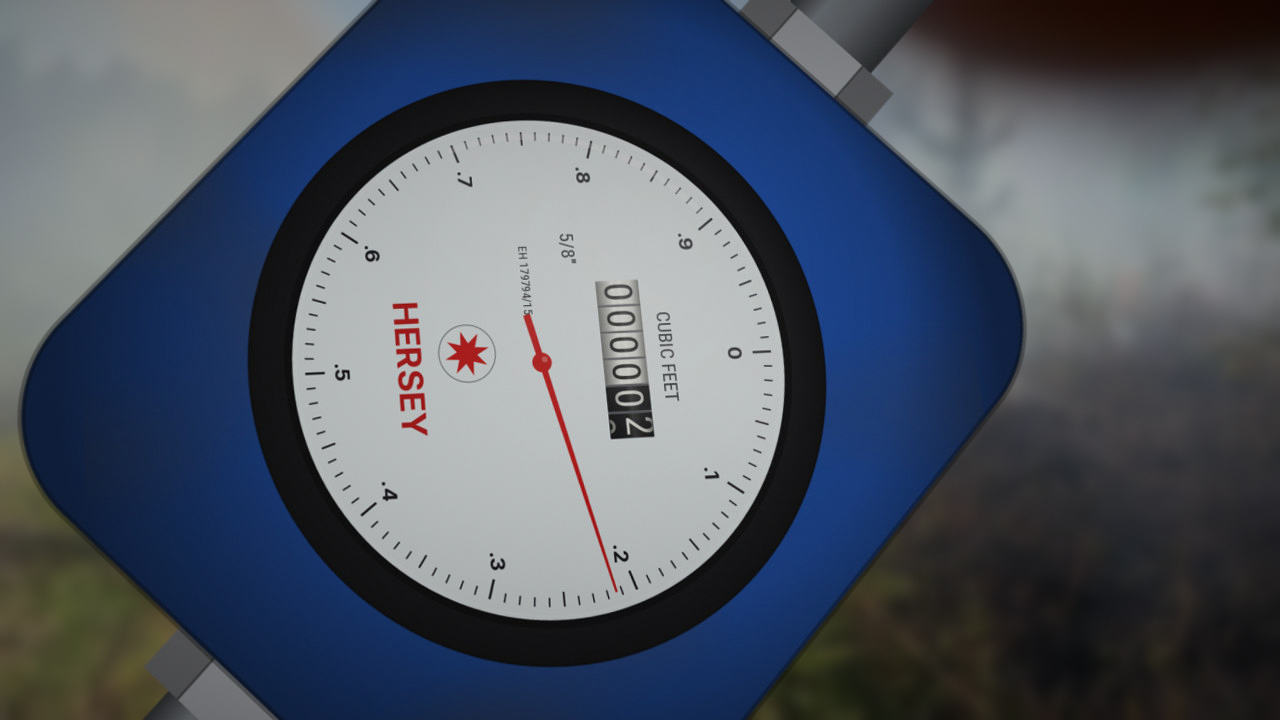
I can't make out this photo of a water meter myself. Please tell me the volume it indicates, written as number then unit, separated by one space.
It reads 2.21 ft³
